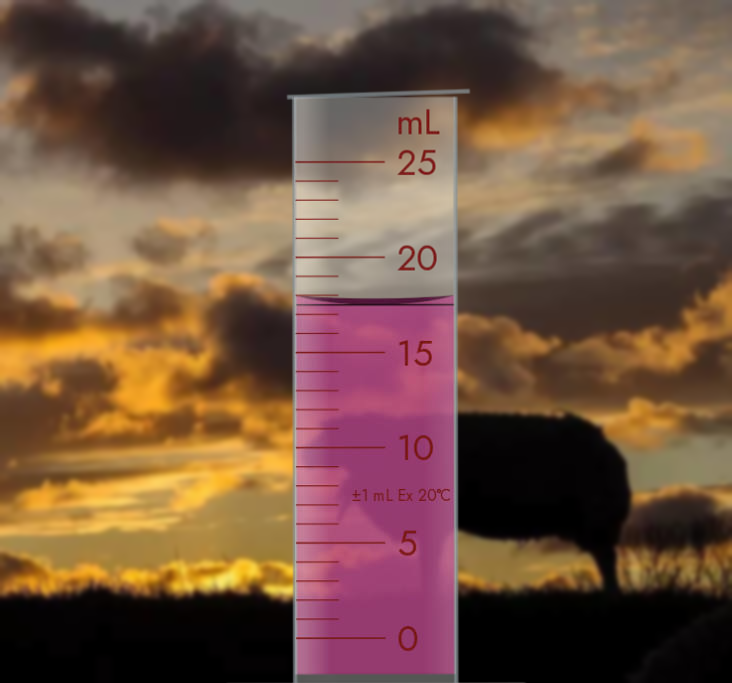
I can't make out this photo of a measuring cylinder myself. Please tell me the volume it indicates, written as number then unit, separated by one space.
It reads 17.5 mL
